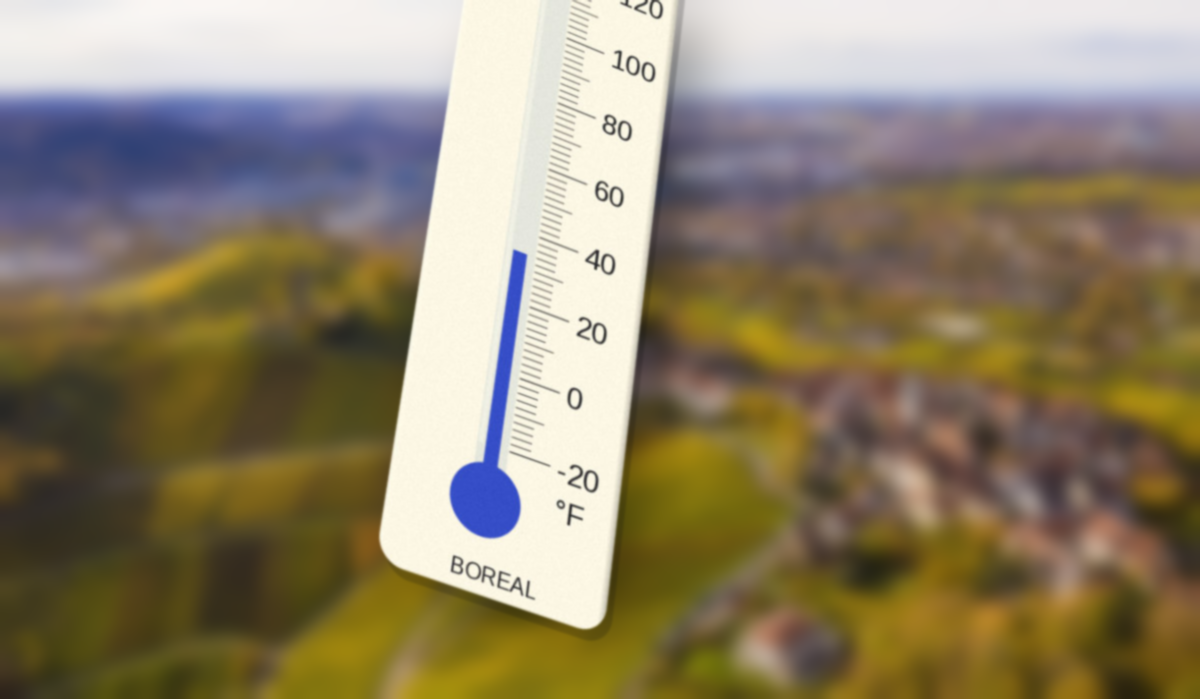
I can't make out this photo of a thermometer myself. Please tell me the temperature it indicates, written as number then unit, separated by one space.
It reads 34 °F
